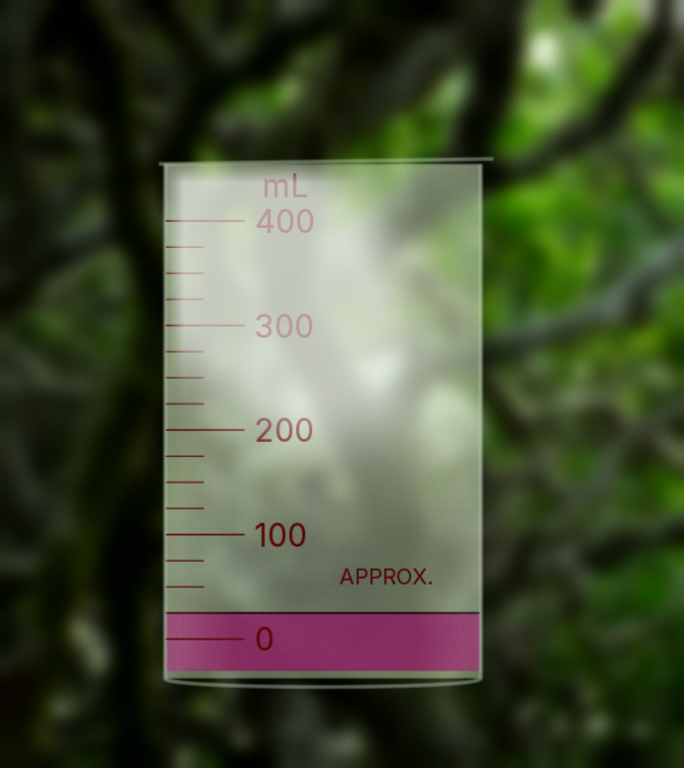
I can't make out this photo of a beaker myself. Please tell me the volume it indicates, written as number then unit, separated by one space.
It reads 25 mL
